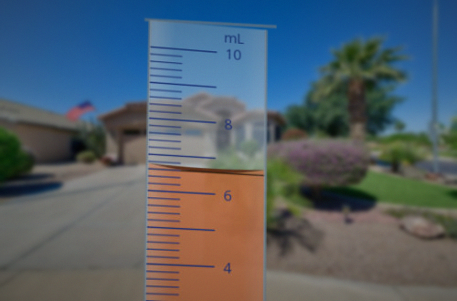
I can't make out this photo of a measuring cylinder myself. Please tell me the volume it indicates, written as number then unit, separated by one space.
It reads 6.6 mL
